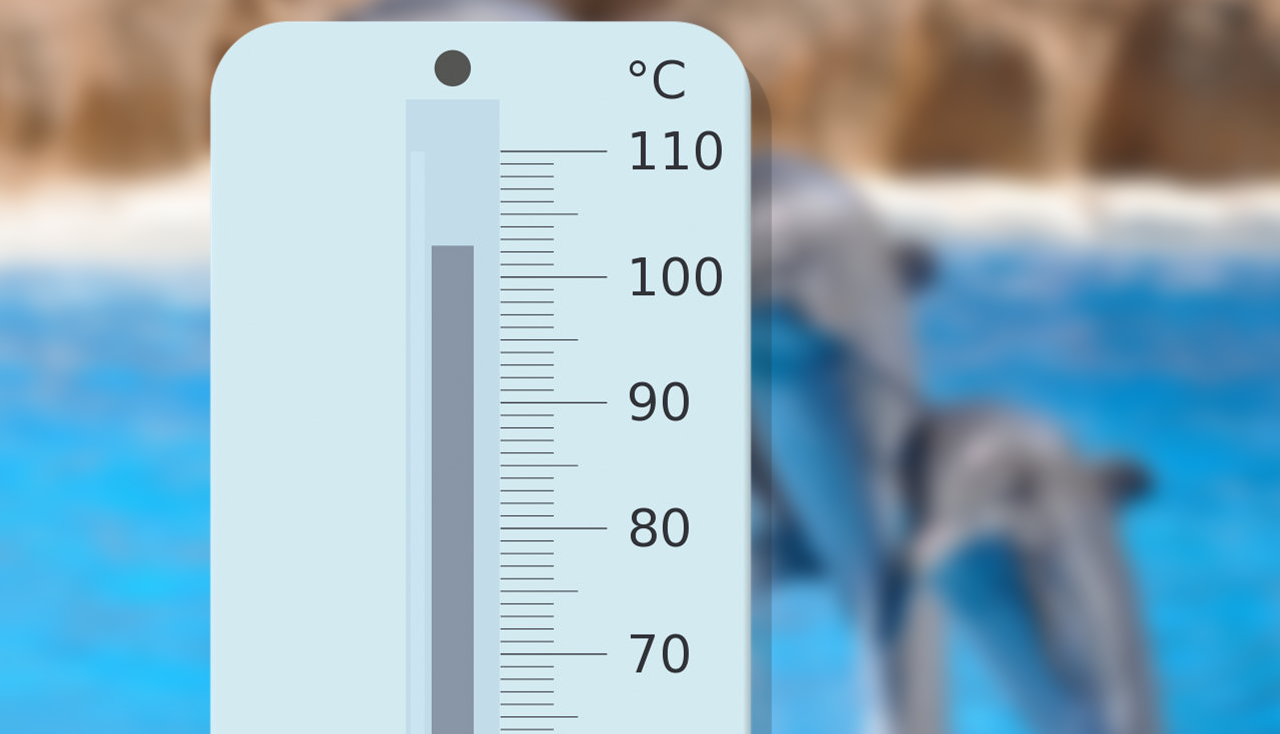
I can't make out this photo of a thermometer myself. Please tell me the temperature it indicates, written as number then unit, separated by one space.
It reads 102.5 °C
